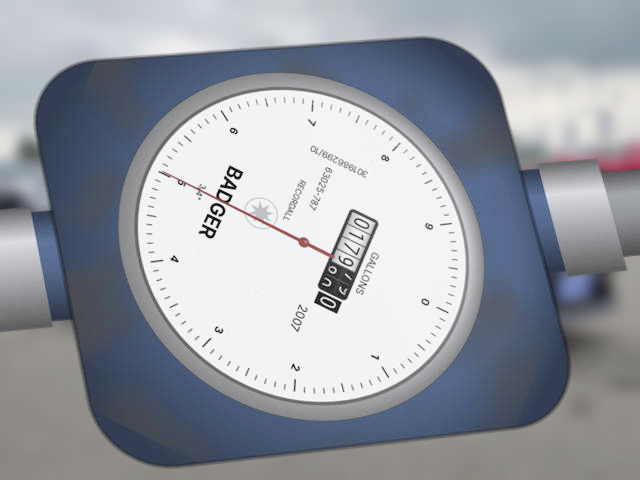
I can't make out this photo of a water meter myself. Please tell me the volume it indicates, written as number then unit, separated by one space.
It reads 179795.0 gal
